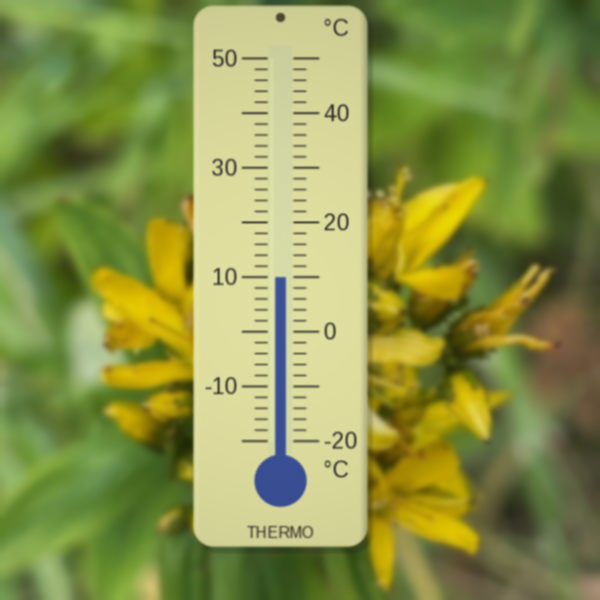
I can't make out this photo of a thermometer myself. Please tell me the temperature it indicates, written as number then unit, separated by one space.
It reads 10 °C
